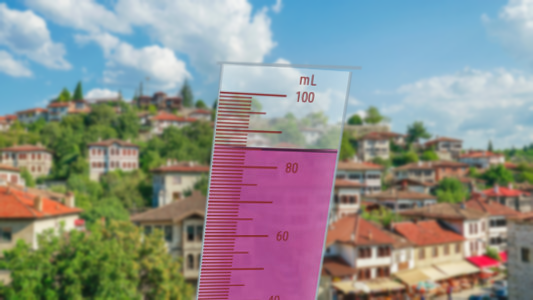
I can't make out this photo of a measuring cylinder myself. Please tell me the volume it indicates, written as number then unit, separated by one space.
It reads 85 mL
